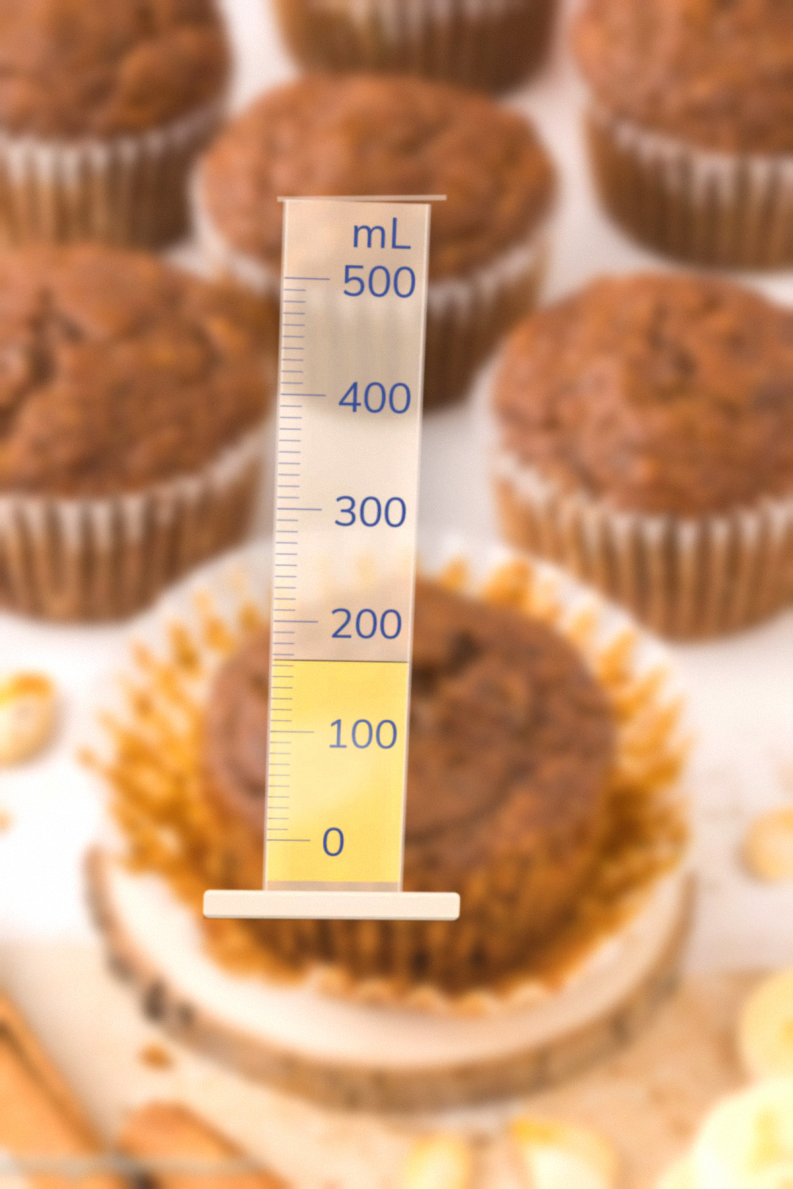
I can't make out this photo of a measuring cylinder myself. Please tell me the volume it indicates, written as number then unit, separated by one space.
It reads 165 mL
